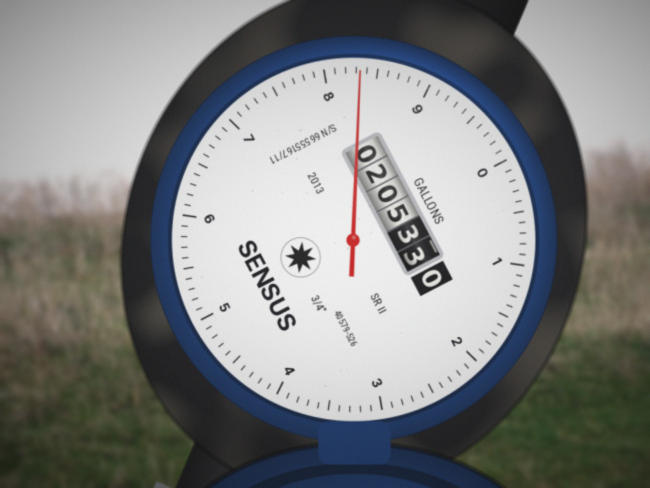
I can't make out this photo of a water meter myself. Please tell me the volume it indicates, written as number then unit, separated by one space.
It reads 205328.3 gal
